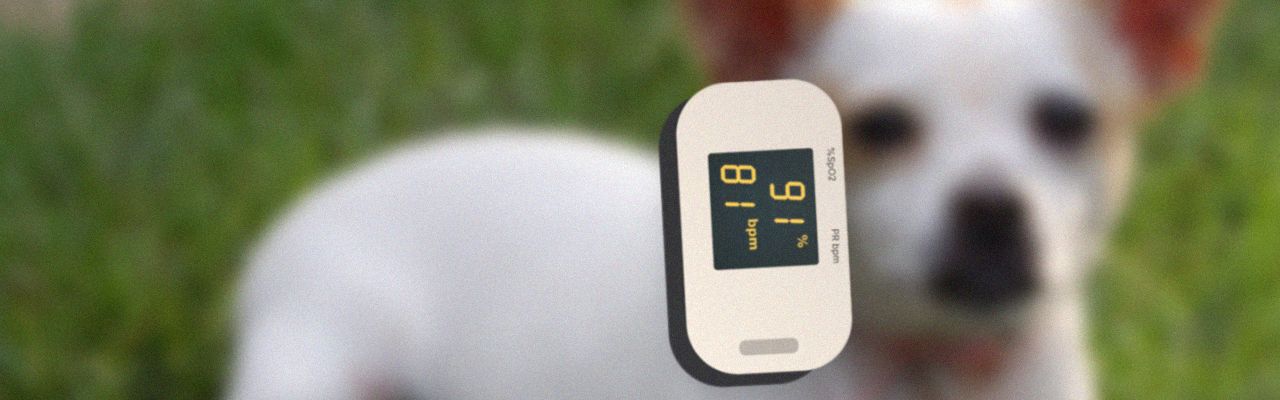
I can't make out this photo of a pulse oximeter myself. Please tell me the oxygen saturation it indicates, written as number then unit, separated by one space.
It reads 91 %
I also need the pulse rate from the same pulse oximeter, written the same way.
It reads 81 bpm
